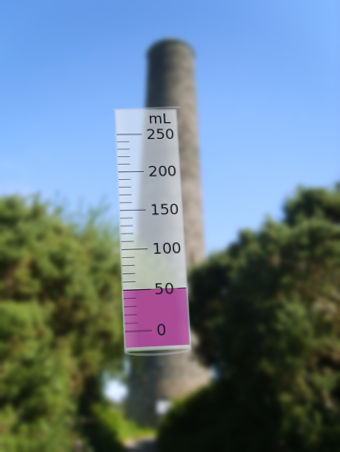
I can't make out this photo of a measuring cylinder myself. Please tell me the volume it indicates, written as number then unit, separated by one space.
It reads 50 mL
